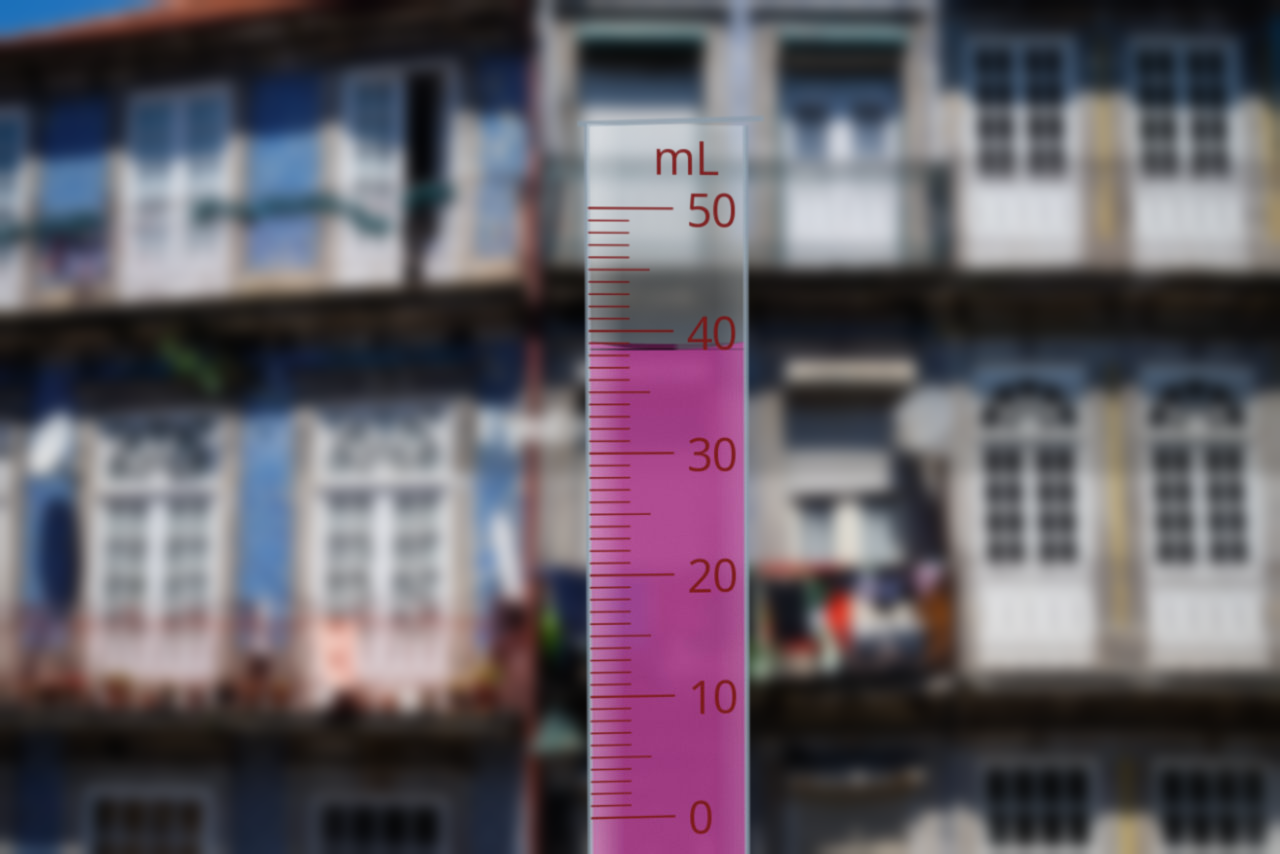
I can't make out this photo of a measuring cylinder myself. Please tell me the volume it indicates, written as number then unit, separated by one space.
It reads 38.5 mL
